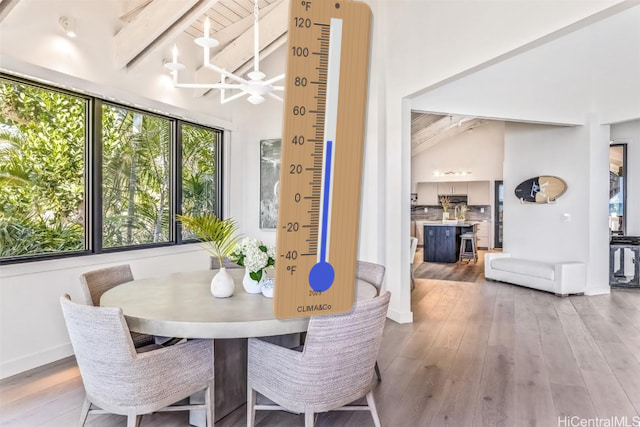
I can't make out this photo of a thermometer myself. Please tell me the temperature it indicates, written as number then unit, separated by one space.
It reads 40 °F
